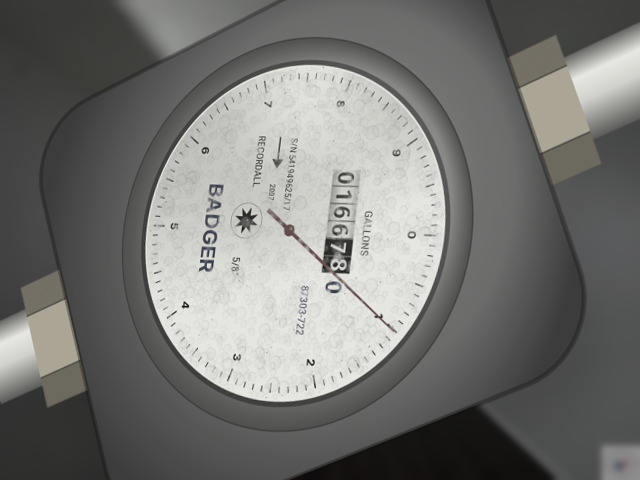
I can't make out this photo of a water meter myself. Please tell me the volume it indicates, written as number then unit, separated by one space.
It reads 166781.0 gal
